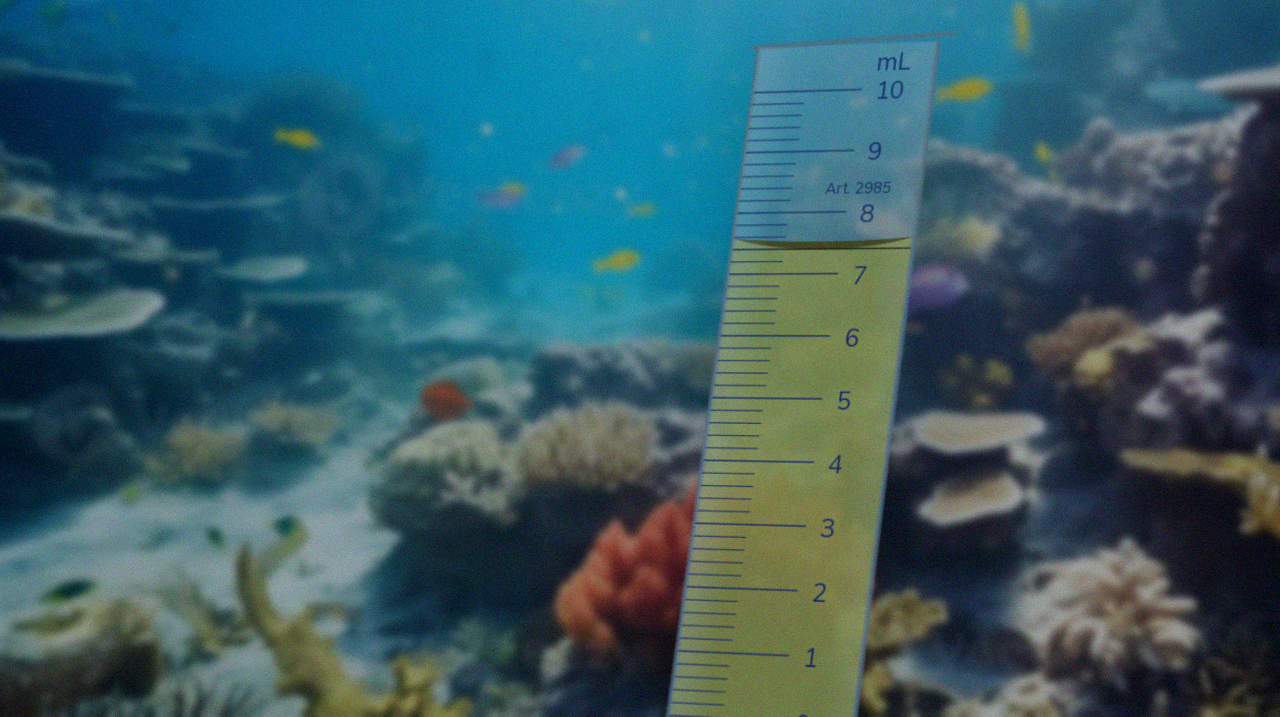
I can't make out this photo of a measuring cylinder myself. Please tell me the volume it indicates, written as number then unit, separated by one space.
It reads 7.4 mL
